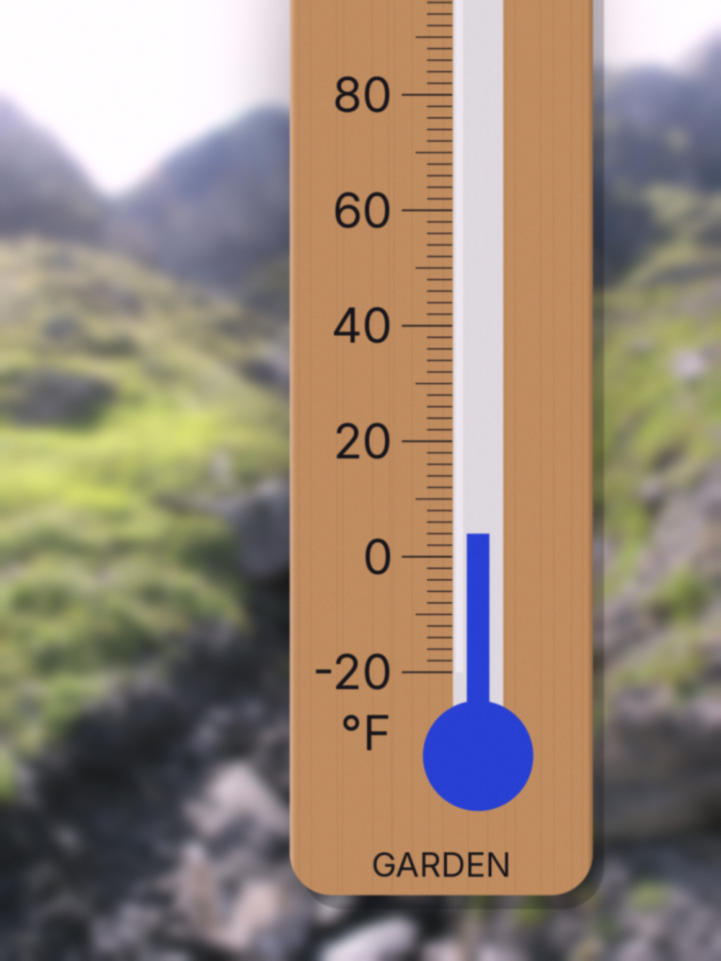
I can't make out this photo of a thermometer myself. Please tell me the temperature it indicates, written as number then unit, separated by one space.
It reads 4 °F
